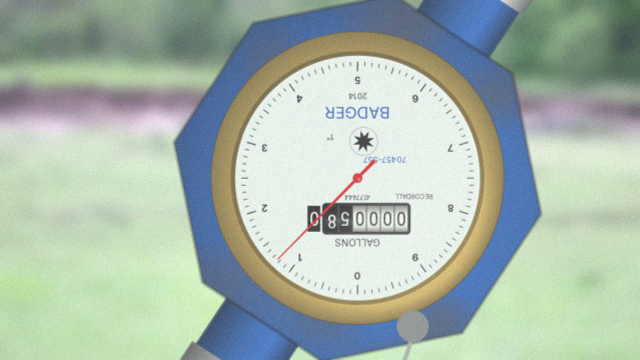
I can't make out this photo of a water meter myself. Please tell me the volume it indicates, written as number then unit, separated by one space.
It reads 581.2 gal
